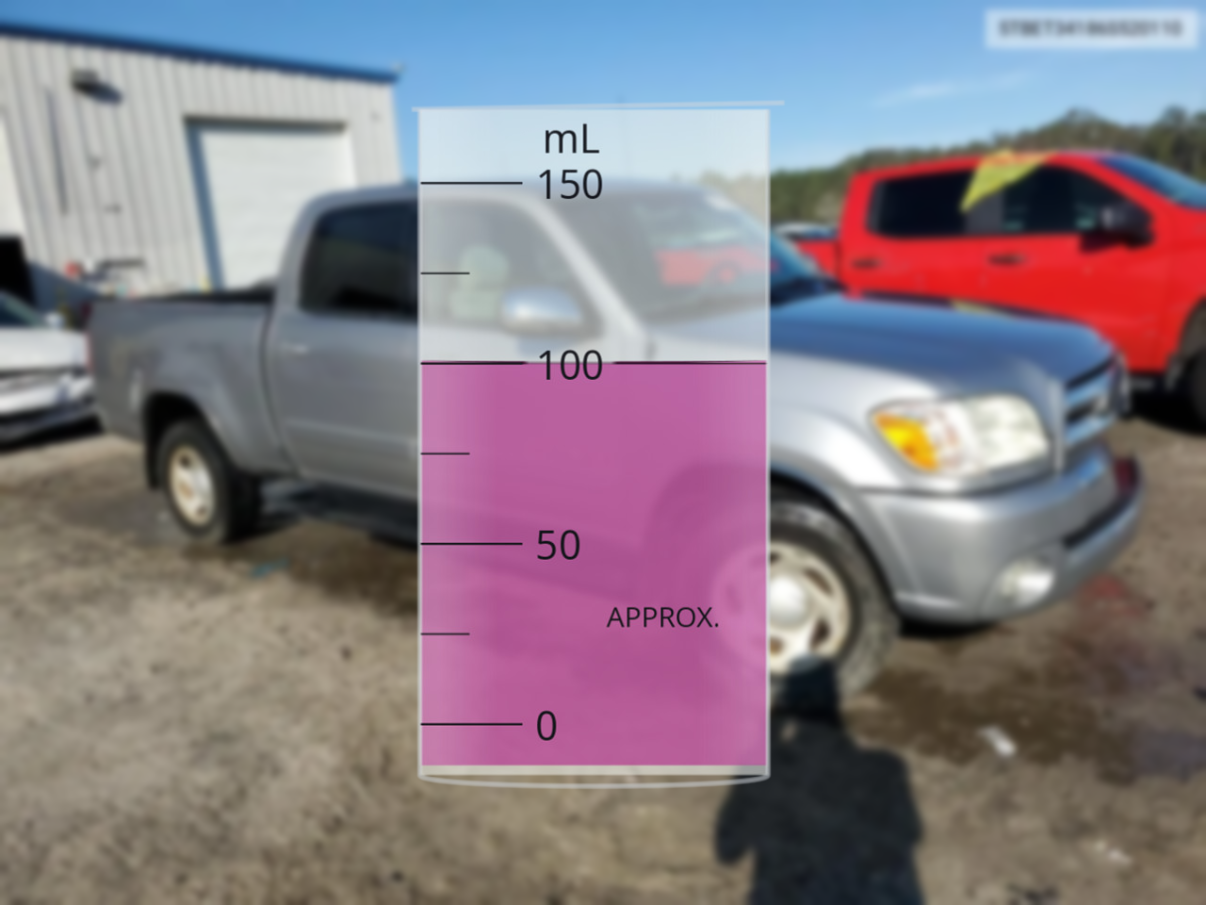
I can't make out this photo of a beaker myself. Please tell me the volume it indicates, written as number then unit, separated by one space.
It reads 100 mL
